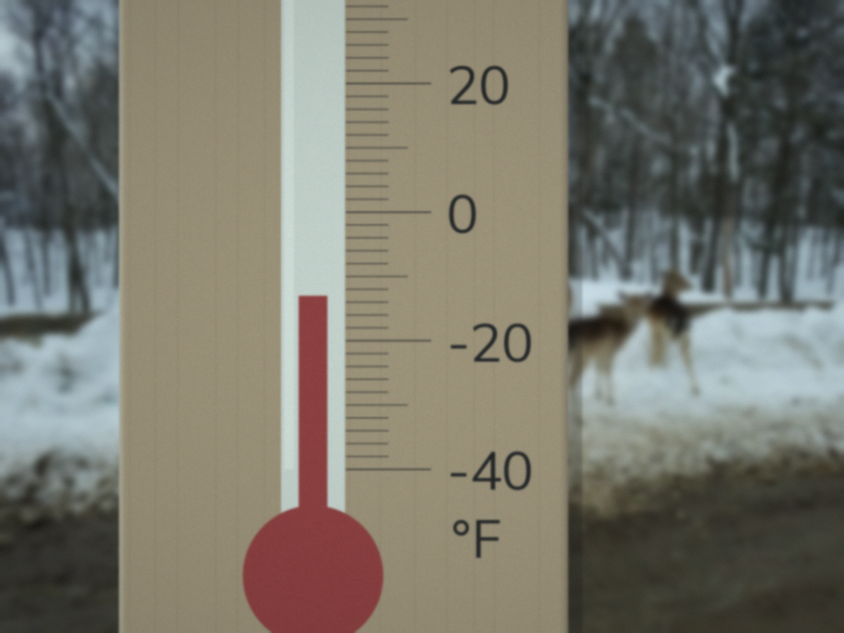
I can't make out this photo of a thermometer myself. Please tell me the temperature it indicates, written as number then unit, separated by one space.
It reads -13 °F
